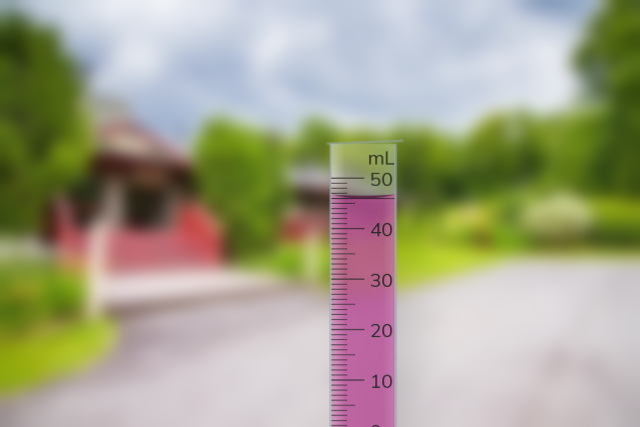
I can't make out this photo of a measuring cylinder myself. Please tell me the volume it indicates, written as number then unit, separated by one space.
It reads 46 mL
